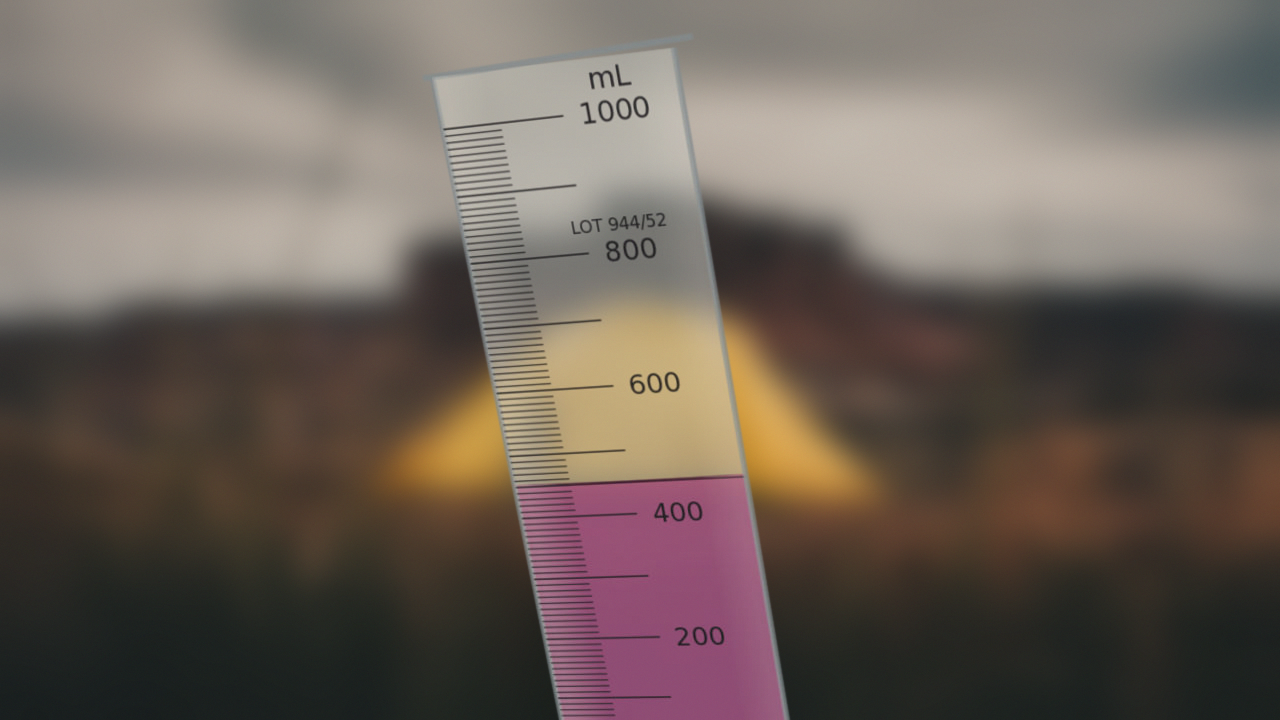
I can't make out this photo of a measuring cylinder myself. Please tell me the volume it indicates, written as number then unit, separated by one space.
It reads 450 mL
